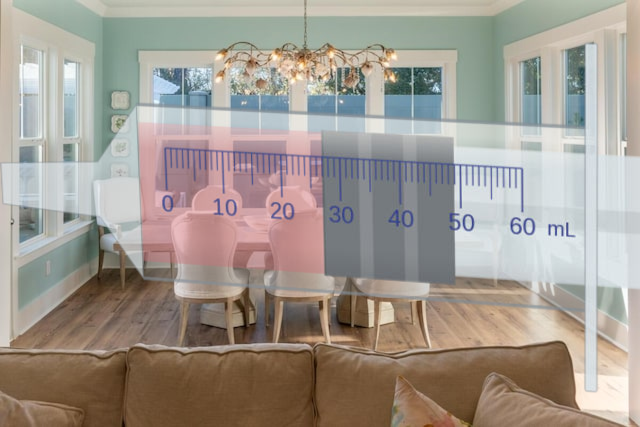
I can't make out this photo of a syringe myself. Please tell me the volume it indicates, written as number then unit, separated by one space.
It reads 27 mL
